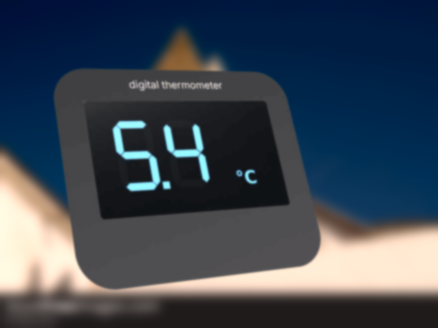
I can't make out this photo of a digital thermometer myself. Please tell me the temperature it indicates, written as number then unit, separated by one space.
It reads 5.4 °C
